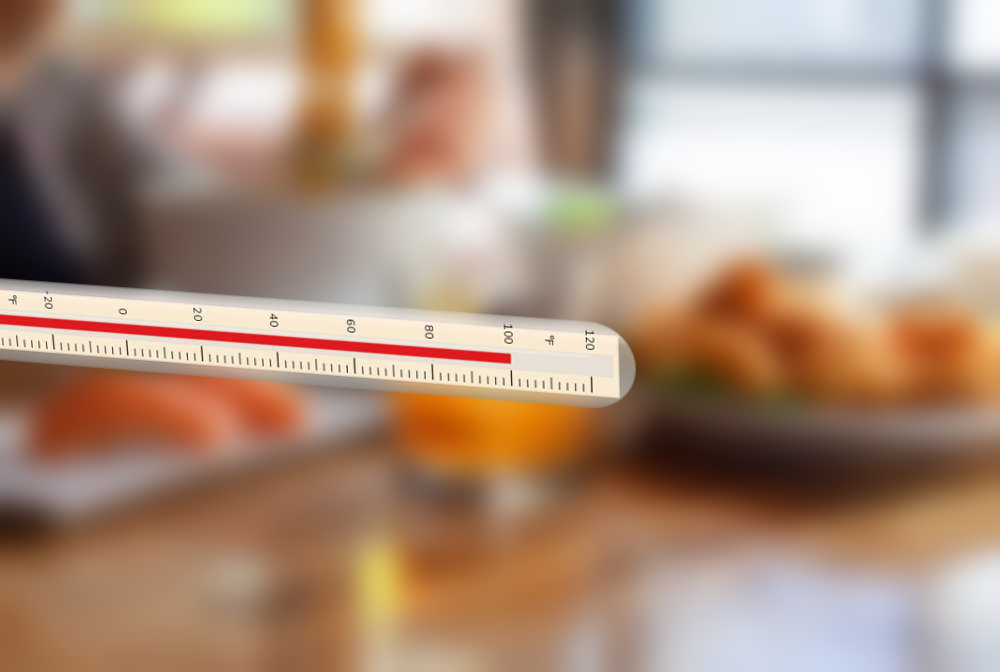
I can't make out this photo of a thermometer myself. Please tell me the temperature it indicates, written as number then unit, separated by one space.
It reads 100 °F
